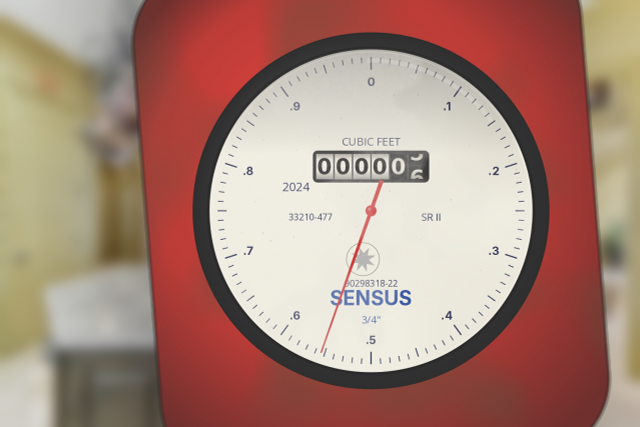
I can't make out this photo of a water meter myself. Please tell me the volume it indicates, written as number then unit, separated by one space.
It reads 5.55 ft³
